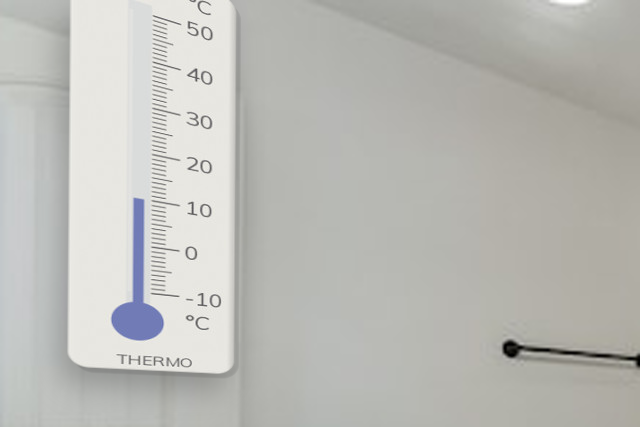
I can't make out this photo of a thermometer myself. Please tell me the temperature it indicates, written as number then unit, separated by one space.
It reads 10 °C
